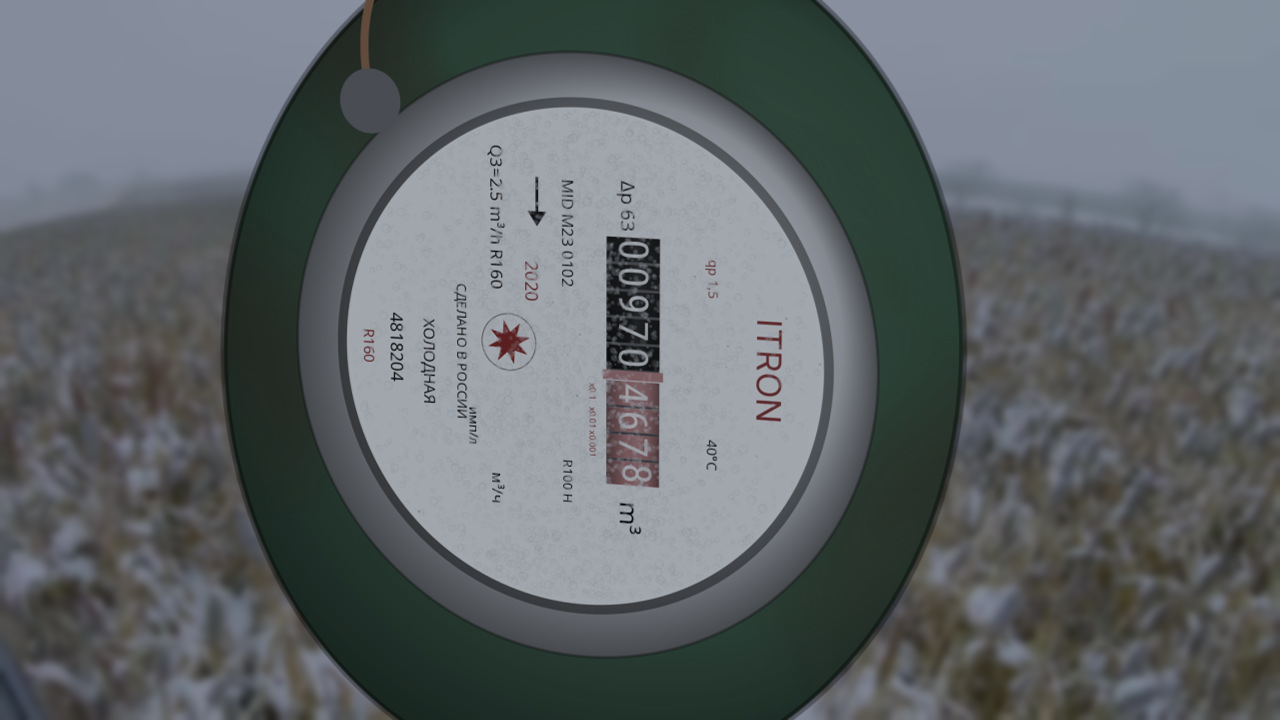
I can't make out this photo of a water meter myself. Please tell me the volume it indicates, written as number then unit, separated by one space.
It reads 970.4678 m³
